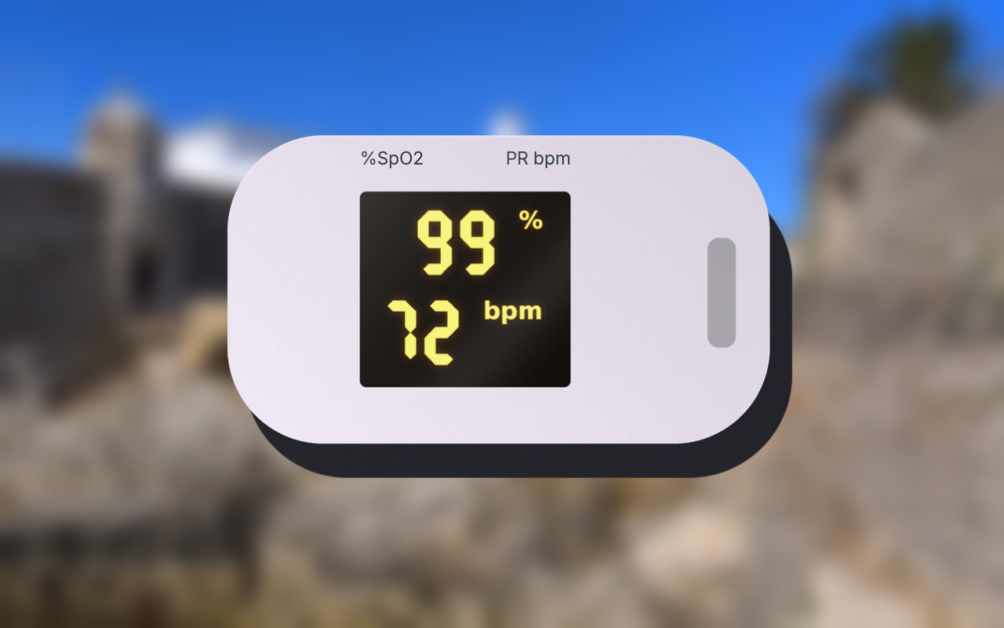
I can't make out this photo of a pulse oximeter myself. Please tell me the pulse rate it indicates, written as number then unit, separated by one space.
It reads 72 bpm
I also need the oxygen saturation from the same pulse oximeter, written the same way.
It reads 99 %
